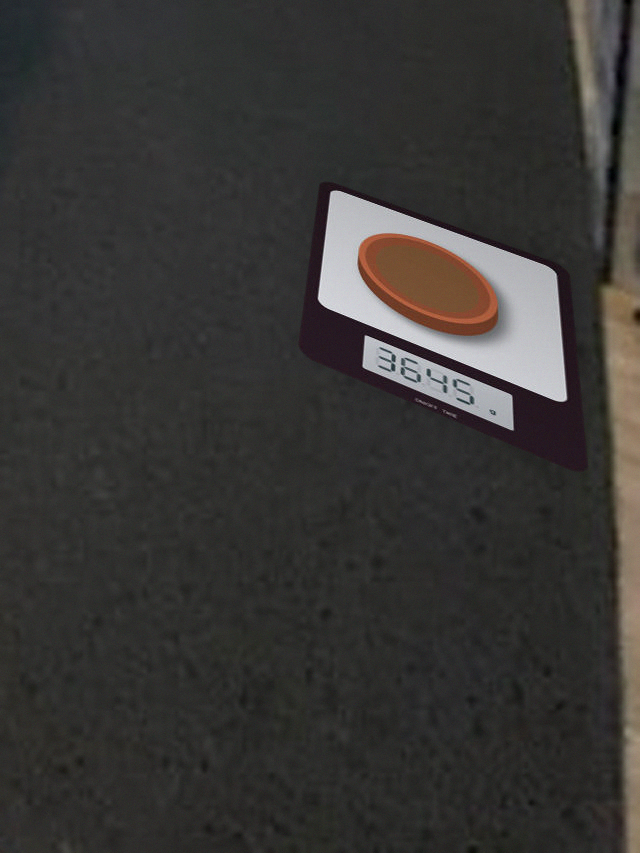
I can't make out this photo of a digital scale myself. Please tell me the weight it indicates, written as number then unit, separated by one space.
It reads 3645 g
